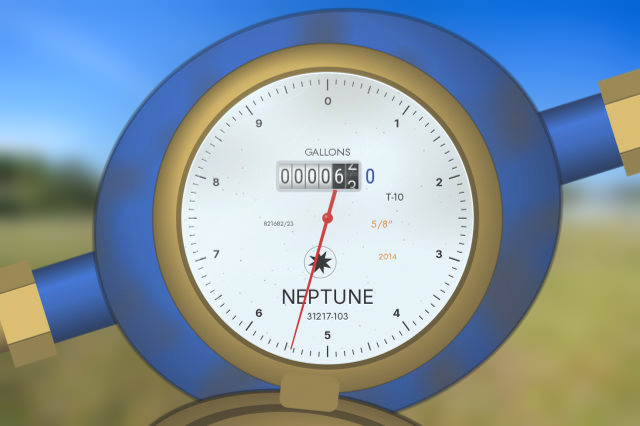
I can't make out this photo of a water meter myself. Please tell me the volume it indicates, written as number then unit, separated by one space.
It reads 625.4 gal
